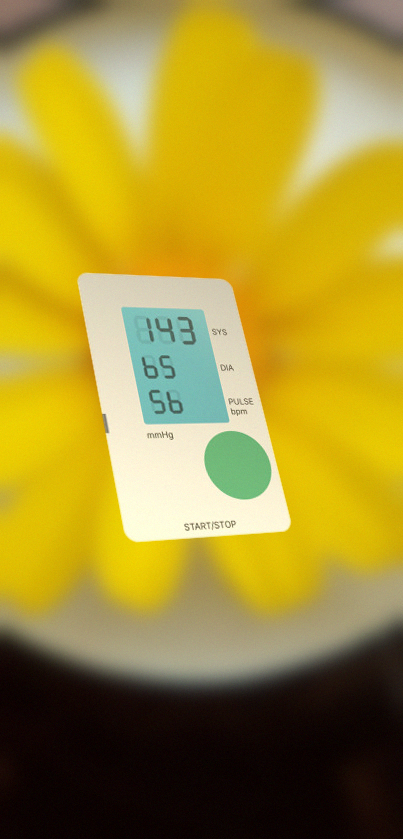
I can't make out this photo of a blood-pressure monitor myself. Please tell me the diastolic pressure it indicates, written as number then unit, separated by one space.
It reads 65 mmHg
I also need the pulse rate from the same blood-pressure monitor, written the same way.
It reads 56 bpm
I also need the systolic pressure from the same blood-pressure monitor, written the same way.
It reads 143 mmHg
